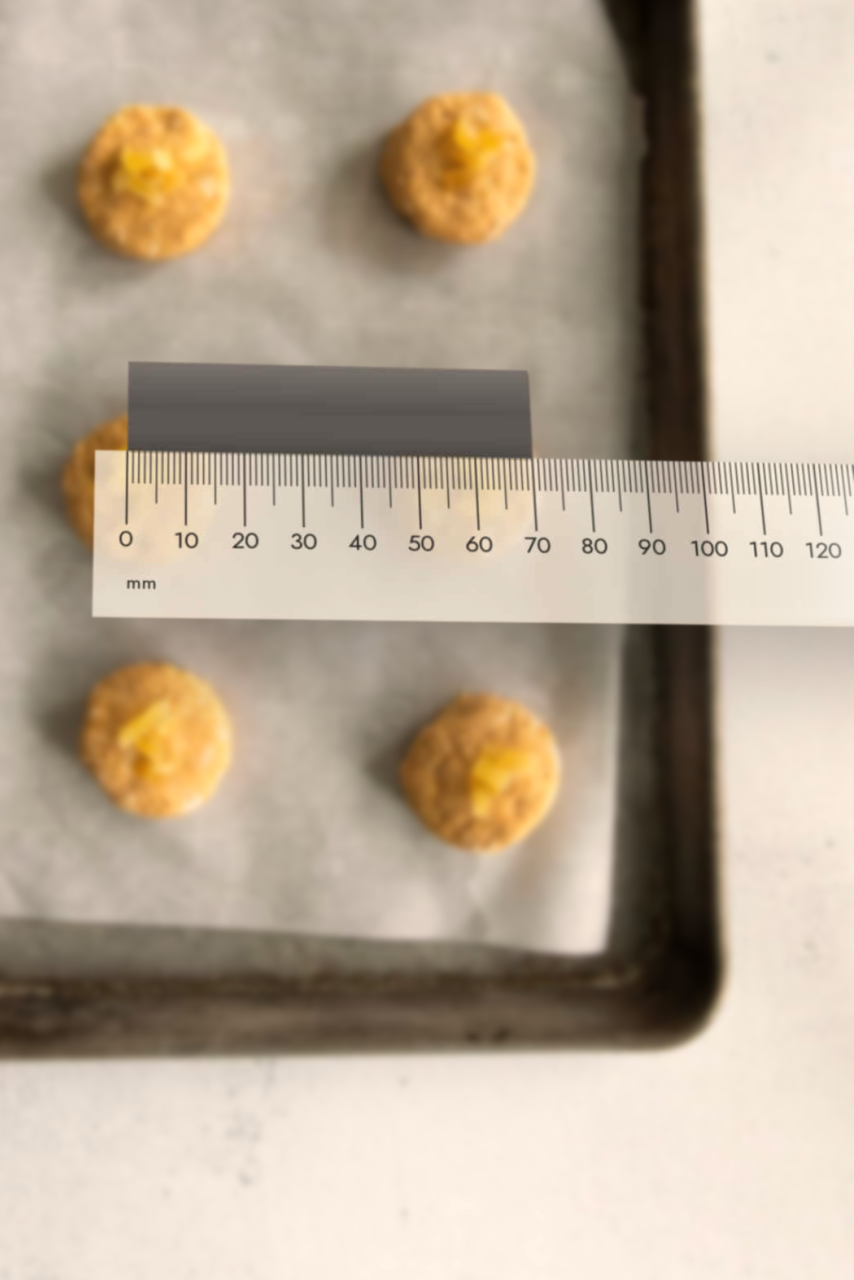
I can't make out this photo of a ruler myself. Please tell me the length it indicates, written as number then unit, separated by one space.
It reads 70 mm
